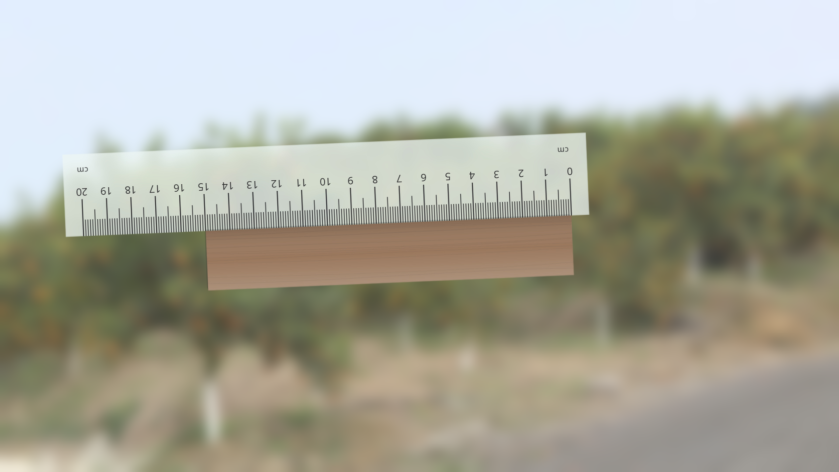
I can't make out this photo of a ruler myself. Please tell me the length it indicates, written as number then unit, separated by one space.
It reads 15 cm
